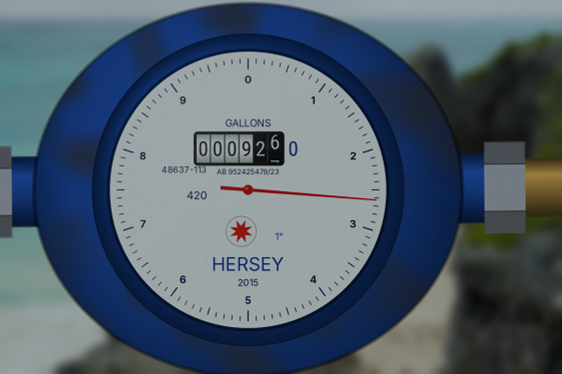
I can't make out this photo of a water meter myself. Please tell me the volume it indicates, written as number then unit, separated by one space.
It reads 9262.6 gal
